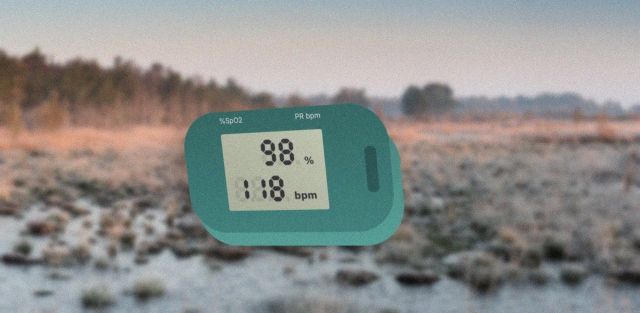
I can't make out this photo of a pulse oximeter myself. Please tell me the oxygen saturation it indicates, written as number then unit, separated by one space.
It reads 98 %
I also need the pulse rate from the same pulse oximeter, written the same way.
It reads 118 bpm
